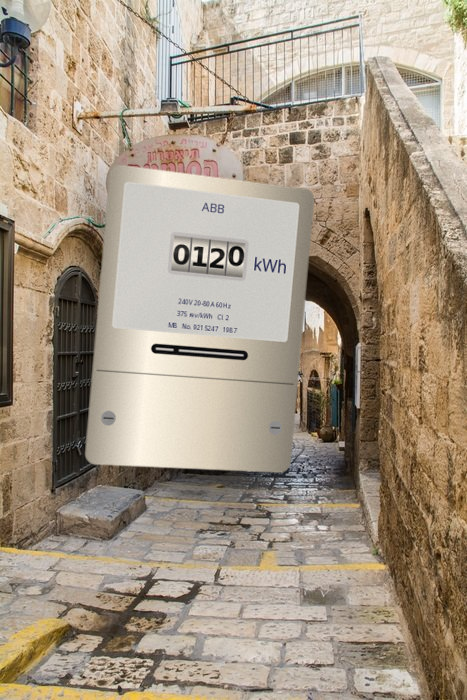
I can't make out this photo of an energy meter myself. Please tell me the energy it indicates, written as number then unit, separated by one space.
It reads 120 kWh
